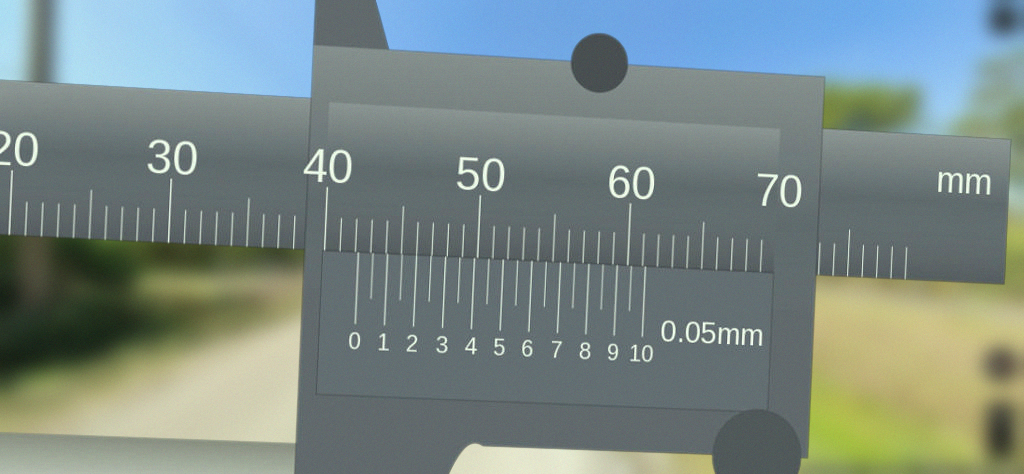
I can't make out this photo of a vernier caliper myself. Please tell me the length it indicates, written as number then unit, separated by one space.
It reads 42.2 mm
